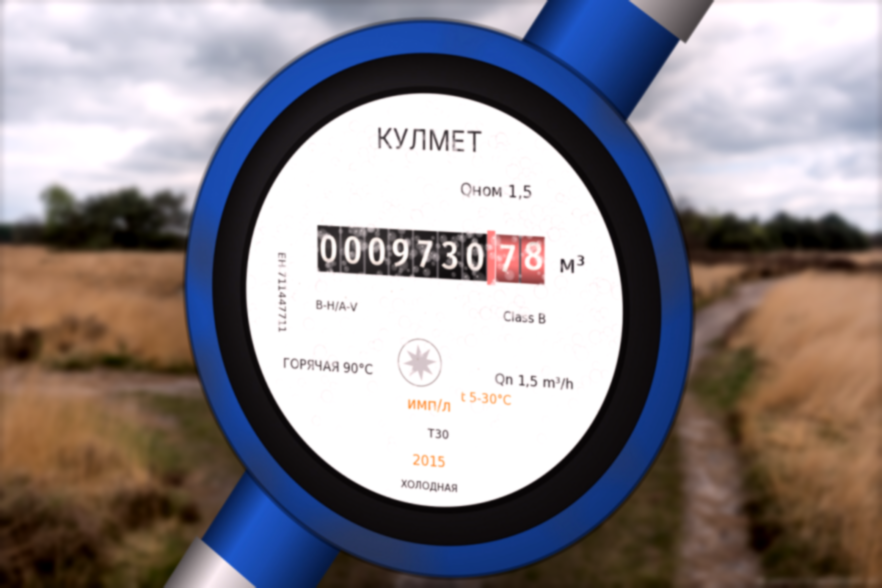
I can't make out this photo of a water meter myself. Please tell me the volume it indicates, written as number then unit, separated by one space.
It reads 9730.78 m³
